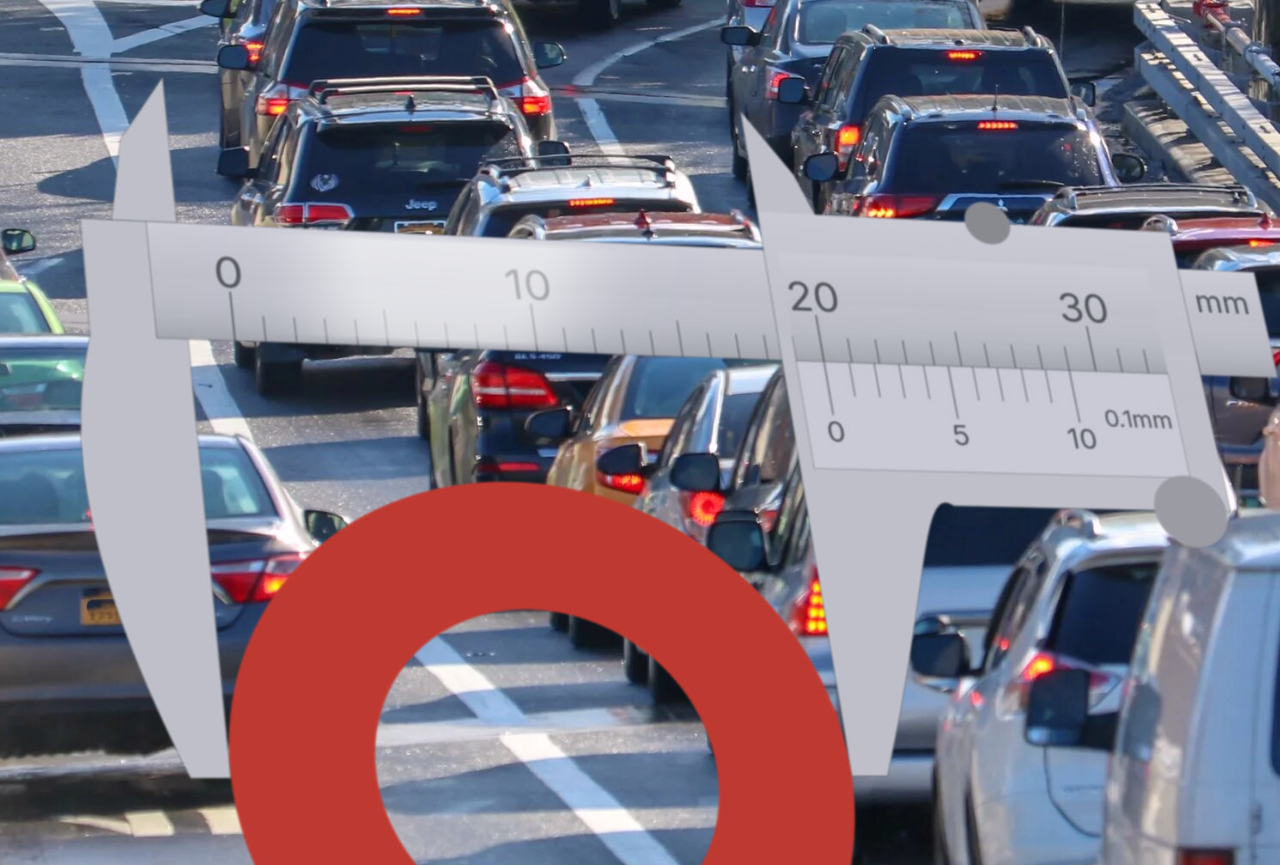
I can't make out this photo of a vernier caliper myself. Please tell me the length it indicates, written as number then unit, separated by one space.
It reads 20.0 mm
